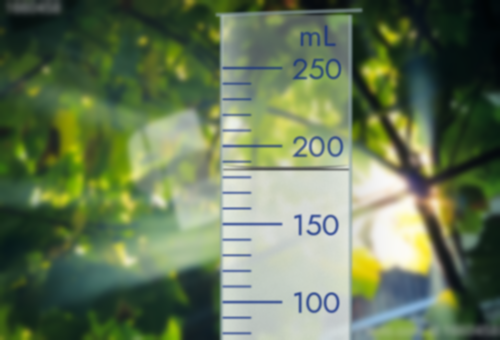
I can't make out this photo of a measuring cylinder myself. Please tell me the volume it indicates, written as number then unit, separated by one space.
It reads 185 mL
